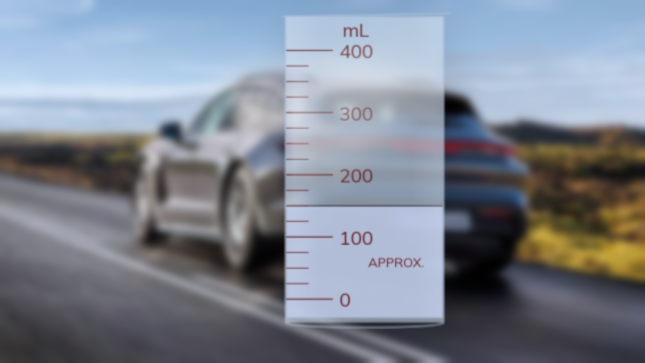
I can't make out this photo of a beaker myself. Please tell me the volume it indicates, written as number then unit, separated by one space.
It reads 150 mL
